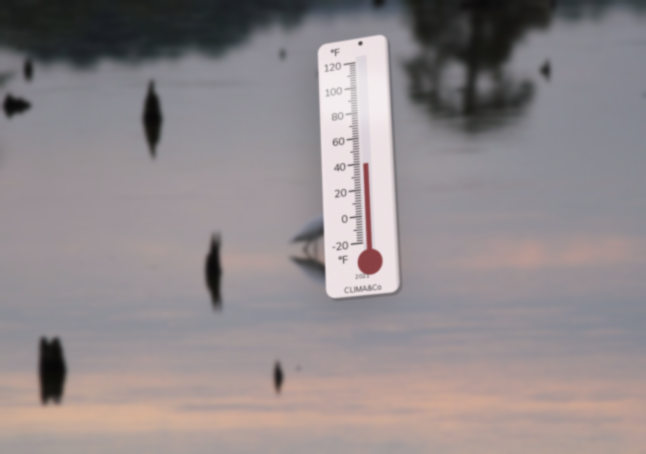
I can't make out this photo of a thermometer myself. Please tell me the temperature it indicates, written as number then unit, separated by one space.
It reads 40 °F
